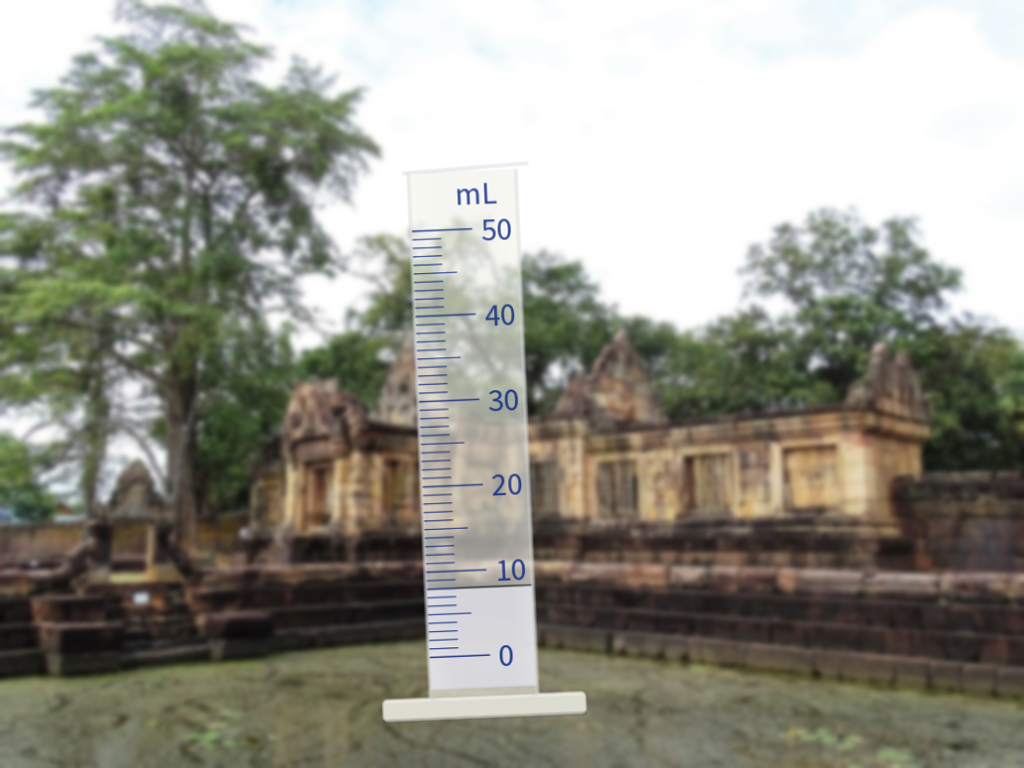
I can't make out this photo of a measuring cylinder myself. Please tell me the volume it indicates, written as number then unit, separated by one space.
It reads 8 mL
